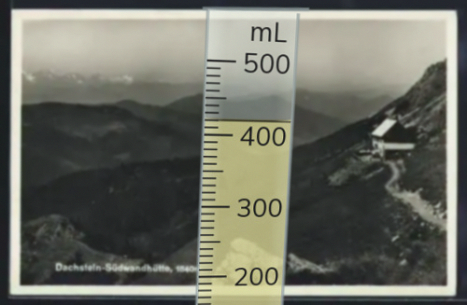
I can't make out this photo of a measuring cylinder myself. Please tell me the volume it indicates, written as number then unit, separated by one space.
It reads 420 mL
